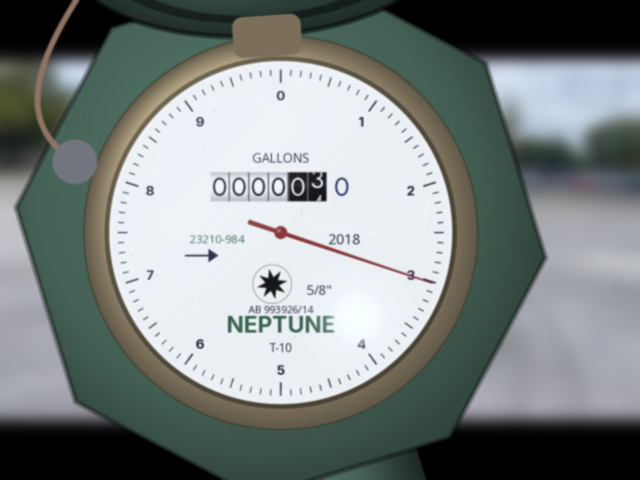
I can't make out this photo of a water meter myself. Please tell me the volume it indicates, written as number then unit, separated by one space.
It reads 33.0 gal
